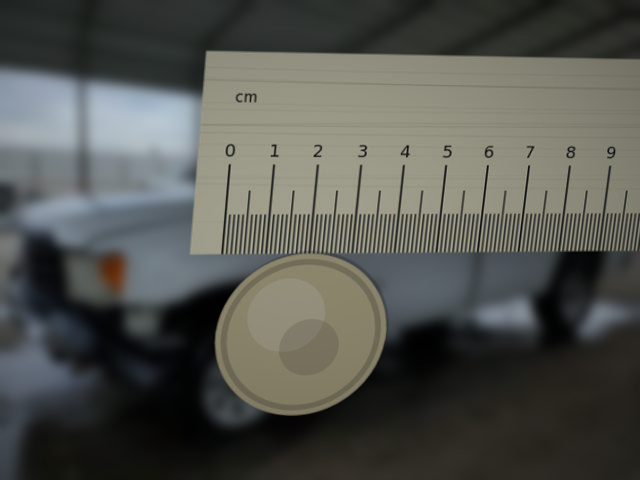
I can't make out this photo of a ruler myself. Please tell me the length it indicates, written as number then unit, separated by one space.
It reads 4 cm
